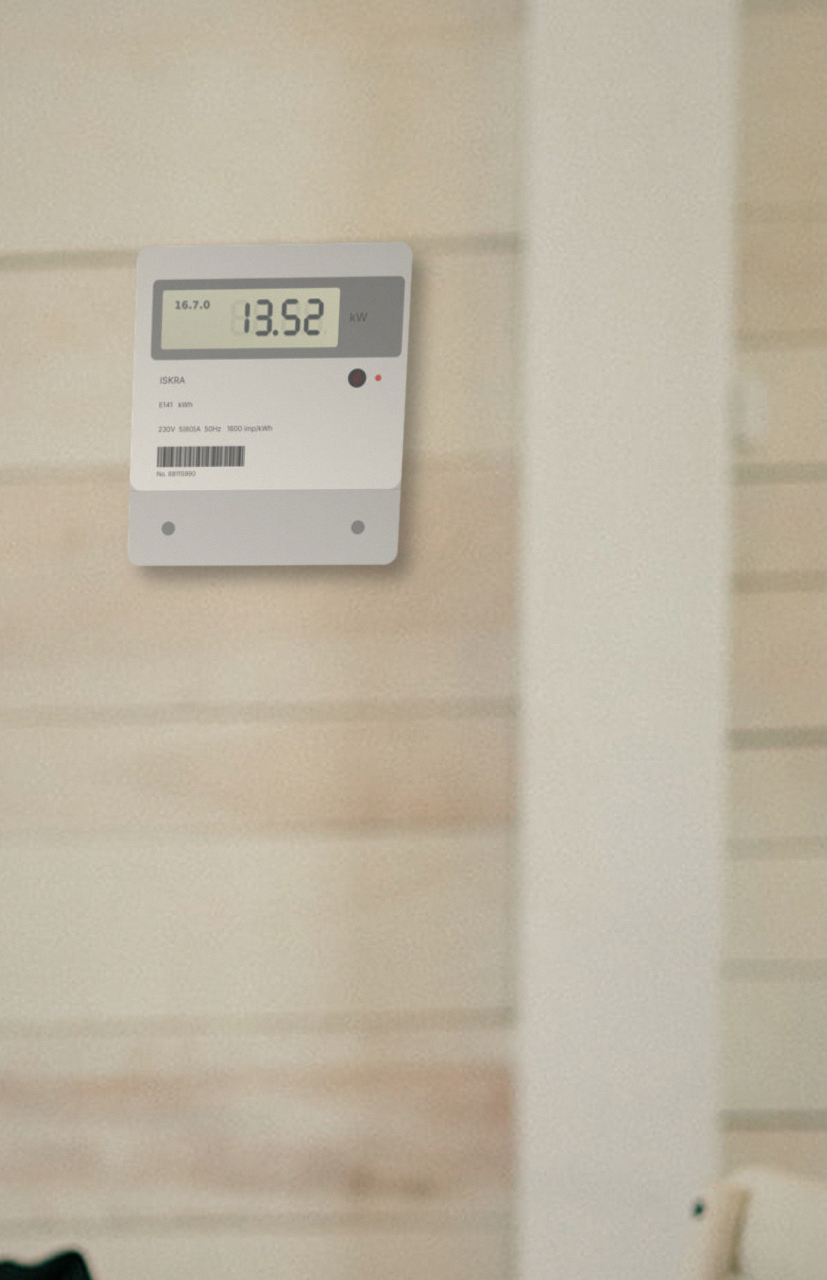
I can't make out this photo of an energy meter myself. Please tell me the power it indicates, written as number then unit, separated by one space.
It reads 13.52 kW
